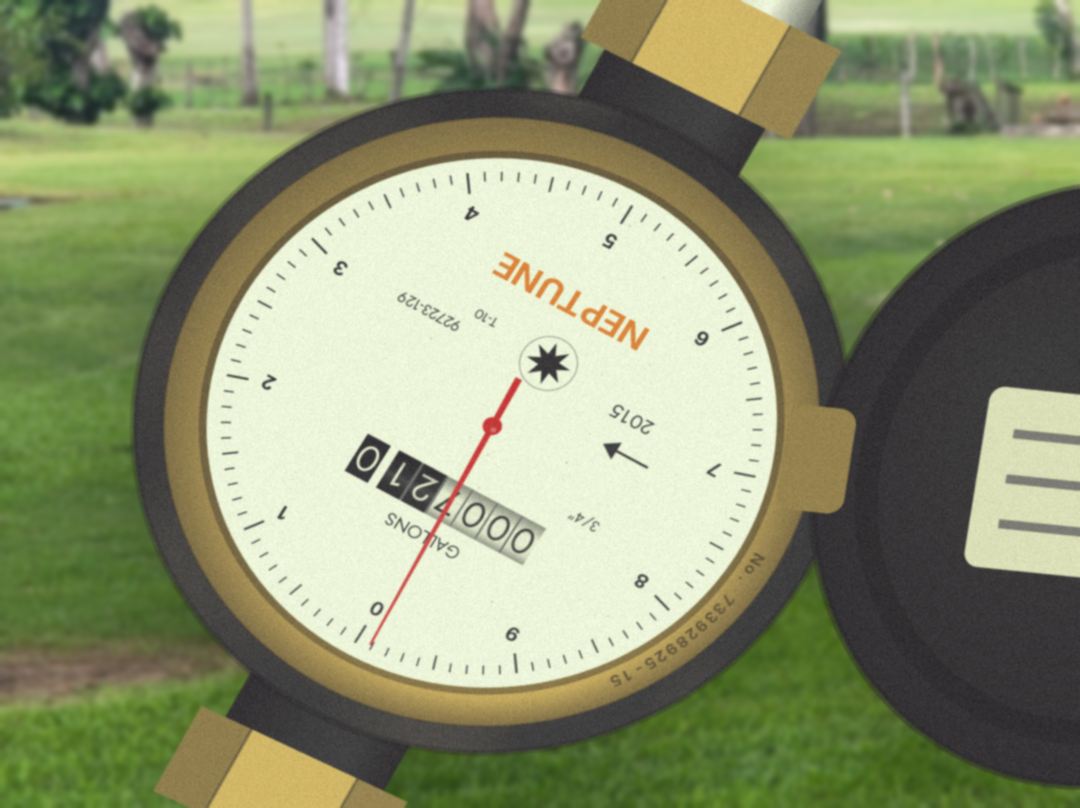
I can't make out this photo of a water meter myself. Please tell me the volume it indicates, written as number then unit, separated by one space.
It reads 7209.9 gal
